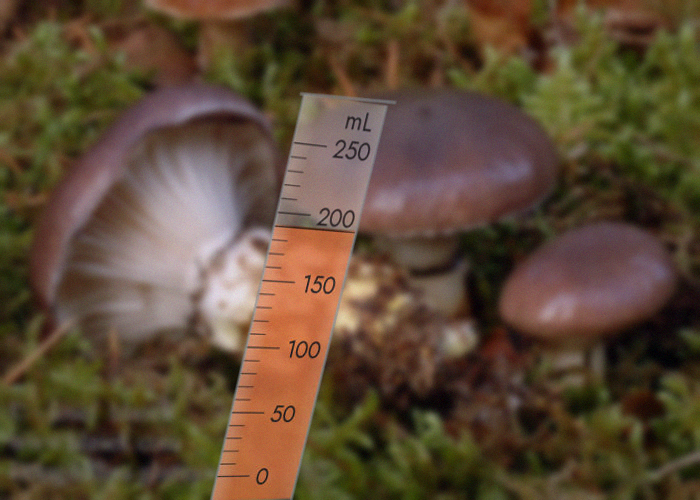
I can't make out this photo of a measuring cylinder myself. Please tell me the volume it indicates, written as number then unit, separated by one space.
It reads 190 mL
